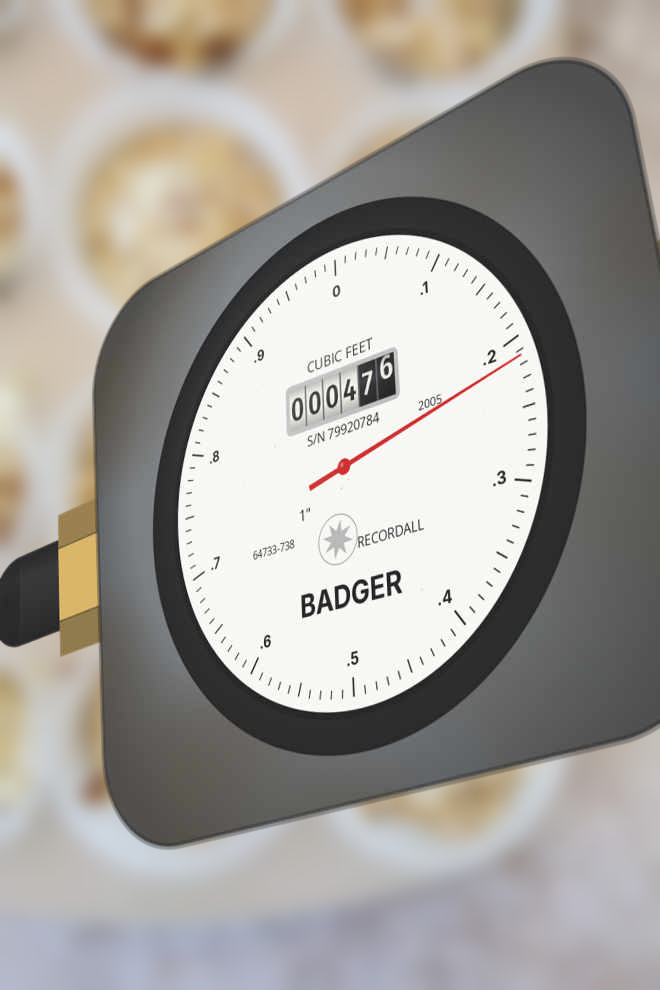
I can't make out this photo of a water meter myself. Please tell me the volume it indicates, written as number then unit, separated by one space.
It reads 476.21 ft³
